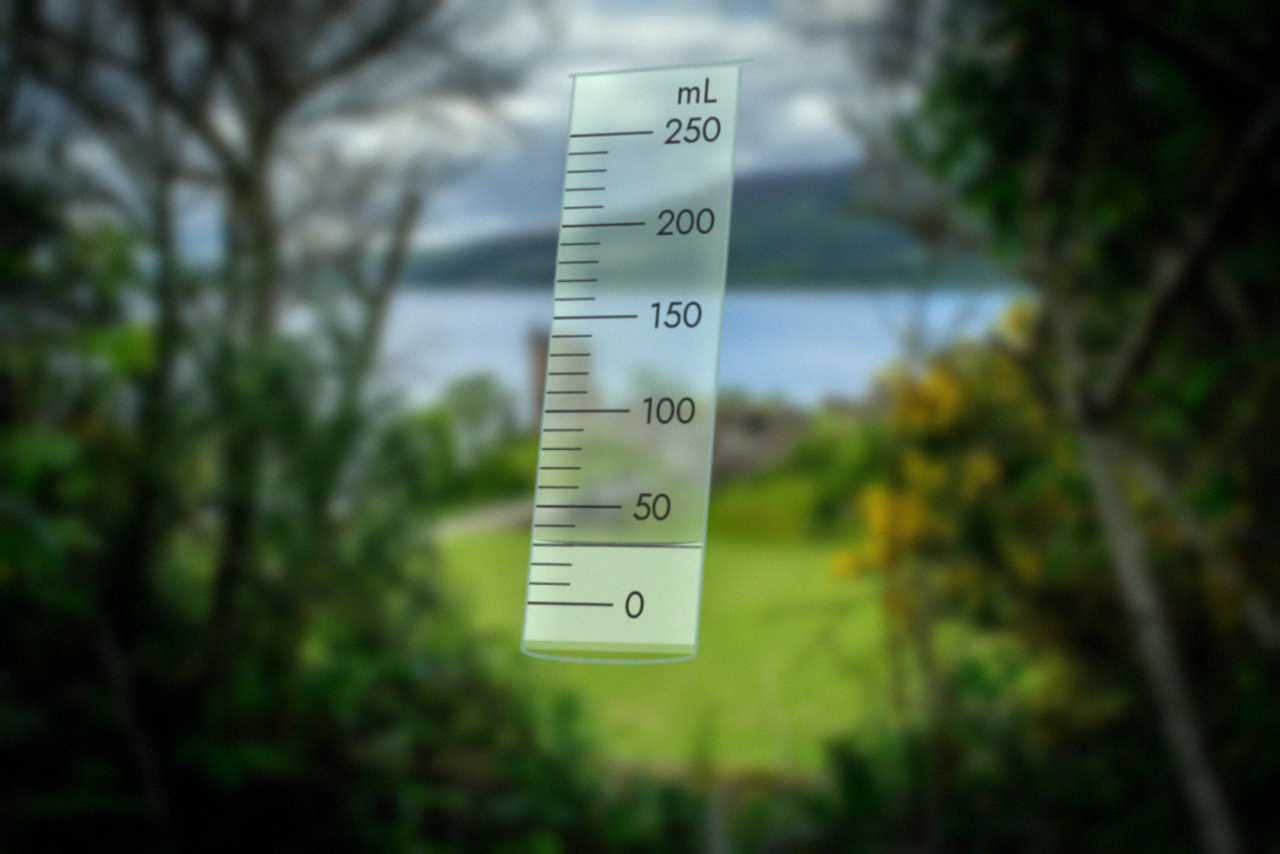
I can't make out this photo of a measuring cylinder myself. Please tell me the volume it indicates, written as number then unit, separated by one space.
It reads 30 mL
